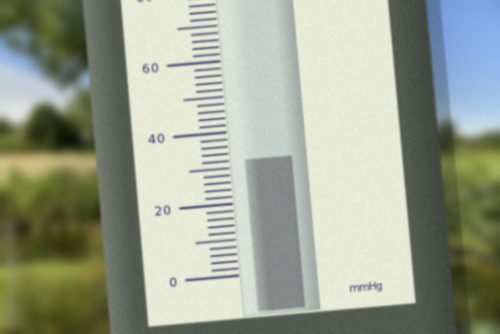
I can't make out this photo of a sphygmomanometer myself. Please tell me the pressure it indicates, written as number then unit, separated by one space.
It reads 32 mmHg
